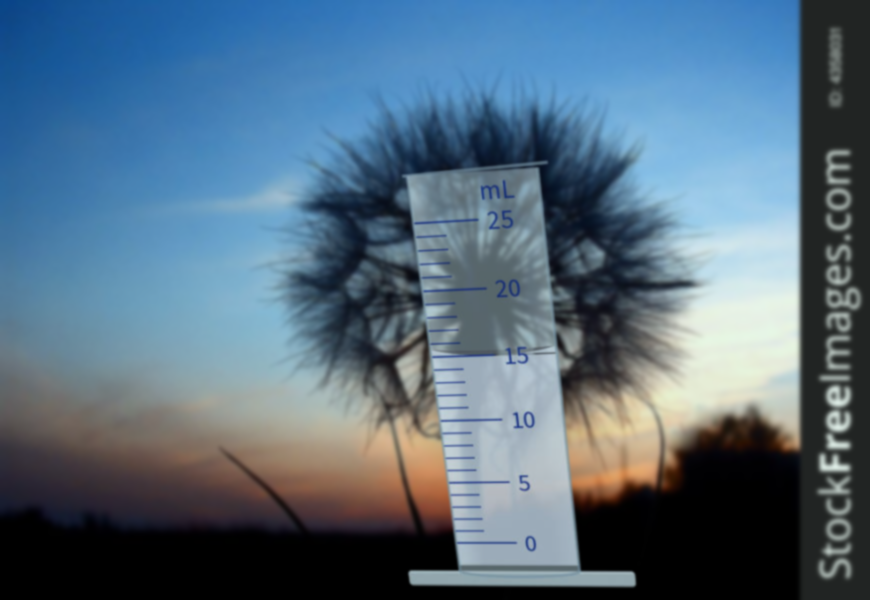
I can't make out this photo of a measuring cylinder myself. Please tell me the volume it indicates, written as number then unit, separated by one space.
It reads 15 mL
